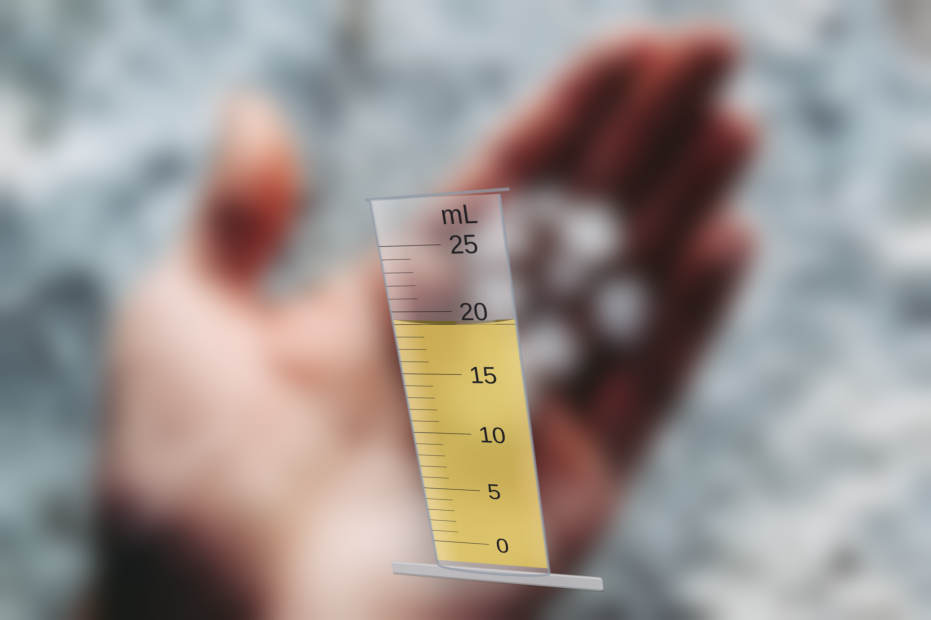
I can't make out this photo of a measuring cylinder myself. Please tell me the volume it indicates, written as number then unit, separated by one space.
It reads 19 mL
